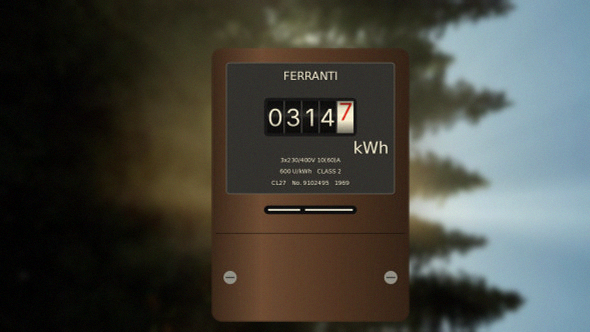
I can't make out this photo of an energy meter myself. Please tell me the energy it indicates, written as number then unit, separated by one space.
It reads 314.7 kWh
